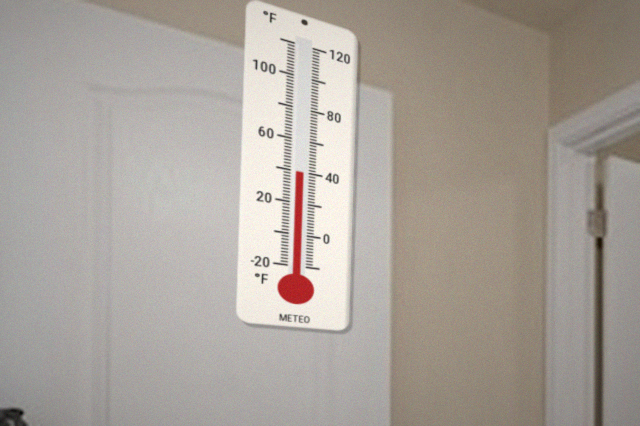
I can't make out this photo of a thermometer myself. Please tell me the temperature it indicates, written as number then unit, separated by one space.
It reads 40 °F
